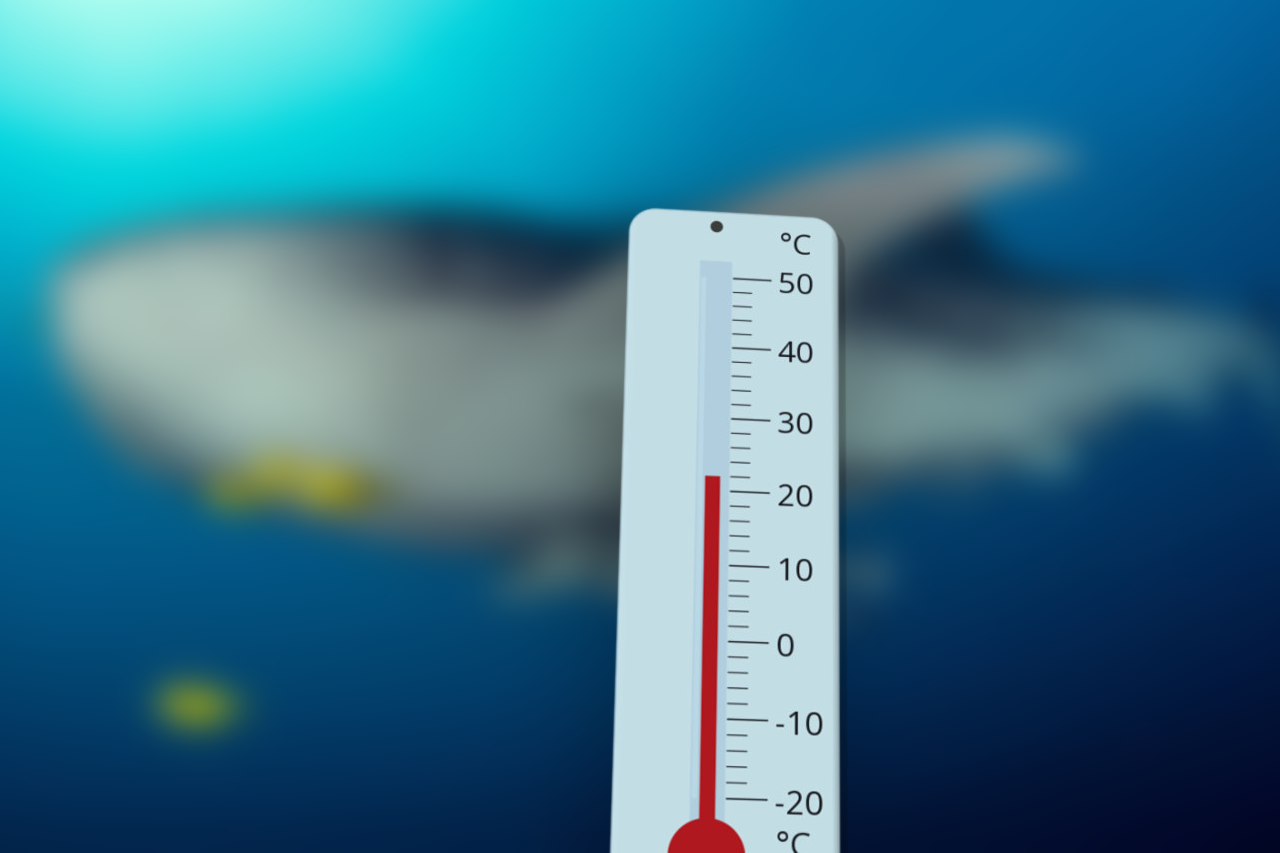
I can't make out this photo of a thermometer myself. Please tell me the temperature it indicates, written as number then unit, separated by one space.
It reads 22 °C
